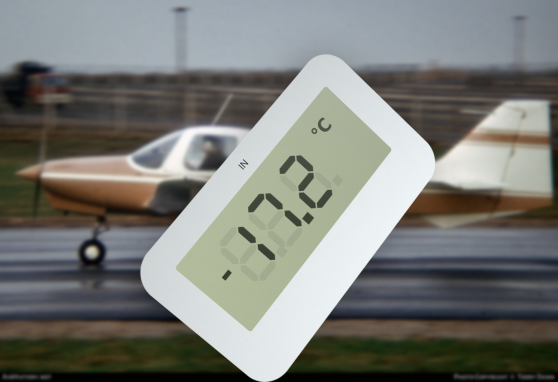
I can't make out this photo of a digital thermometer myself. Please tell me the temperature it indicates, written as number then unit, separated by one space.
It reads -17.2 °C
